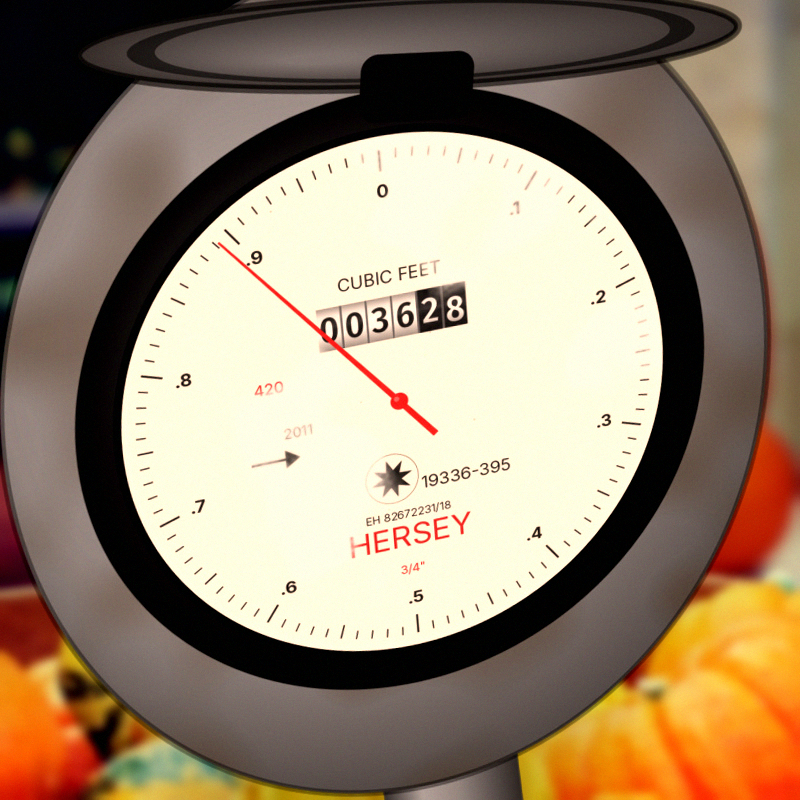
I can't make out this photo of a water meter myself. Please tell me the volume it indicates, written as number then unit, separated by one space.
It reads 3627.89 ft³
